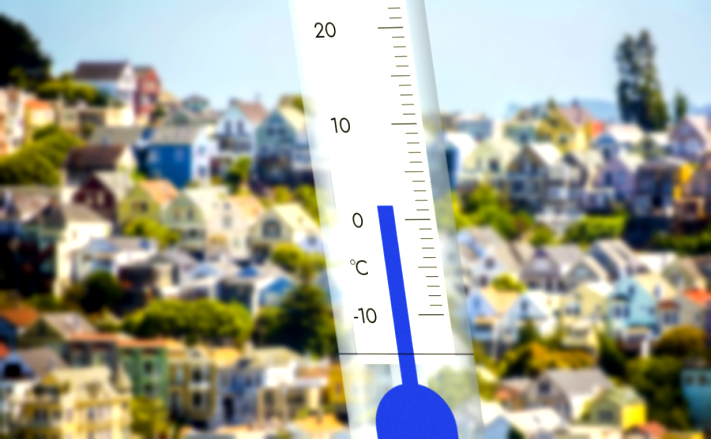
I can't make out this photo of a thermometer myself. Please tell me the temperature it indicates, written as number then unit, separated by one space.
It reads 1.5 °C
